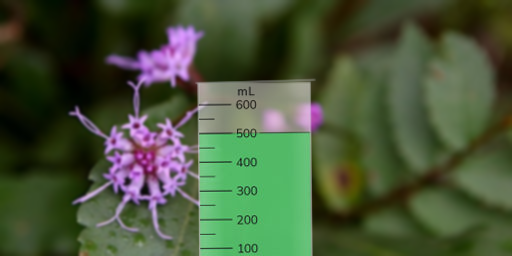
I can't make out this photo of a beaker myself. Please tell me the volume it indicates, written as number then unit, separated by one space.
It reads 500 mL
